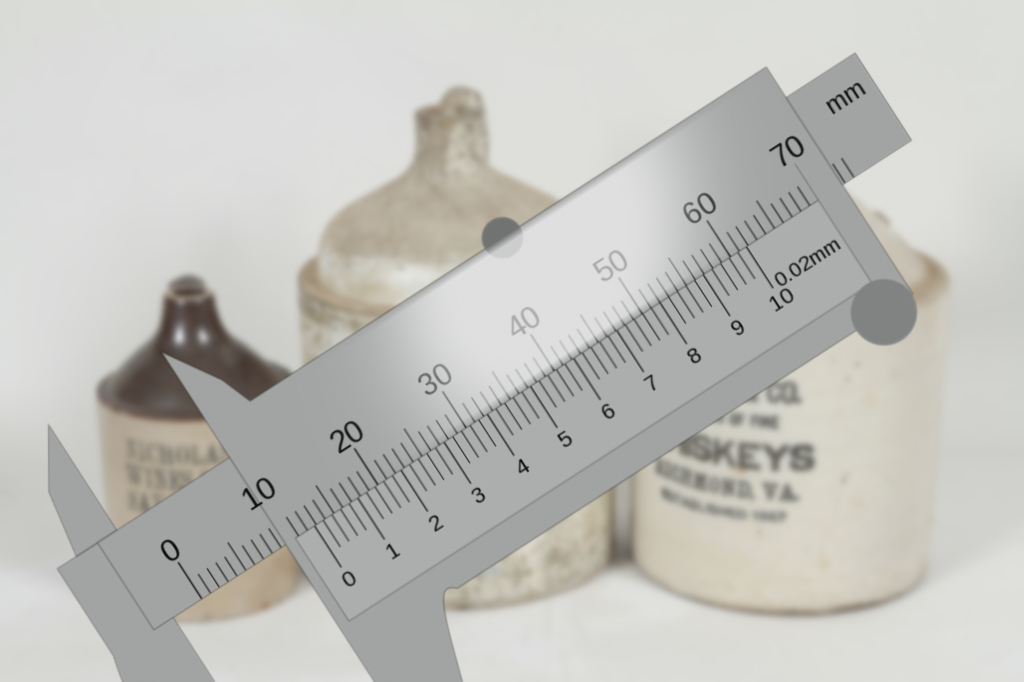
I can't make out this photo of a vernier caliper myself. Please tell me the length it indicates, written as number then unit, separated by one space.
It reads 12.8 mm
